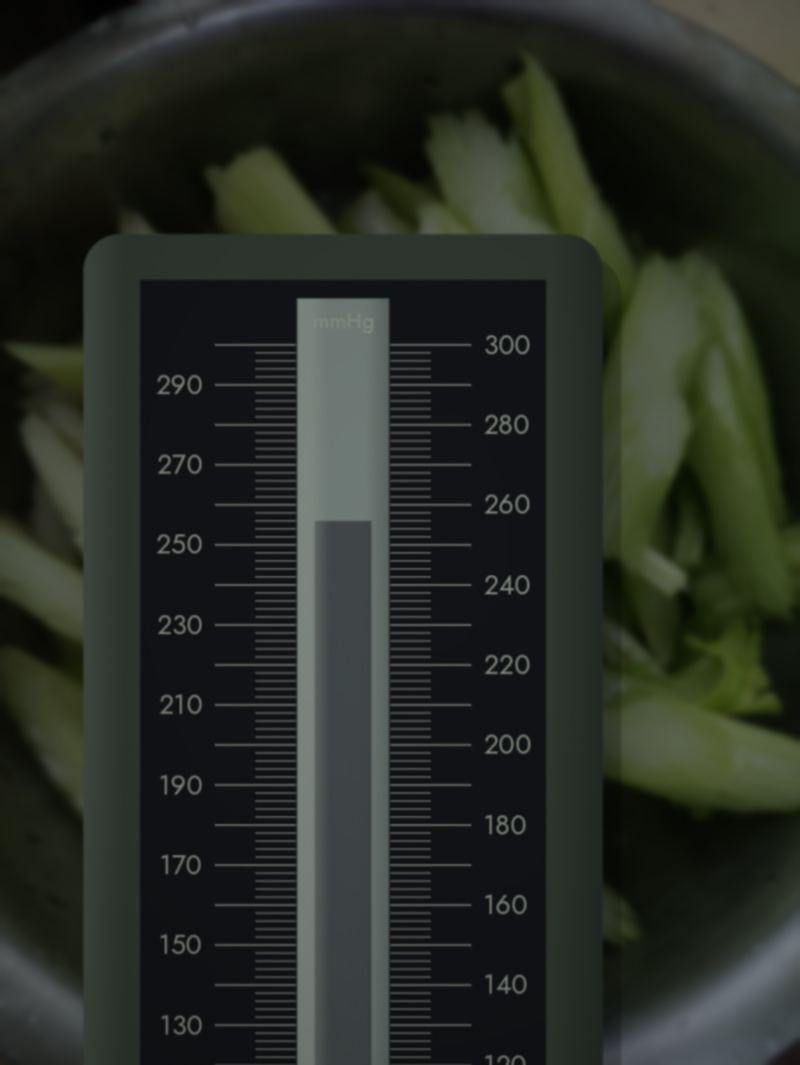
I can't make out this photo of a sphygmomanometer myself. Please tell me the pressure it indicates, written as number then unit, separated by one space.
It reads 256 mmHg
